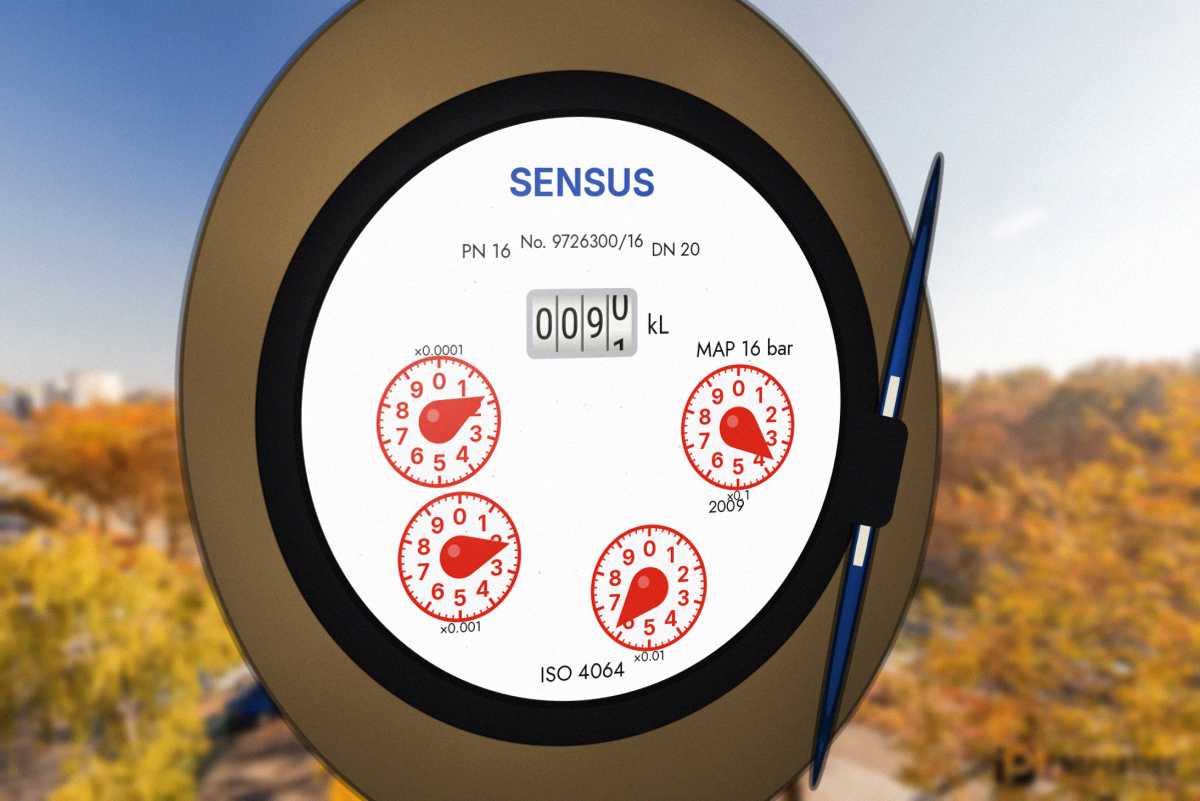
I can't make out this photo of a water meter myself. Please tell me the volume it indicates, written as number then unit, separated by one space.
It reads 90.3621 kL
